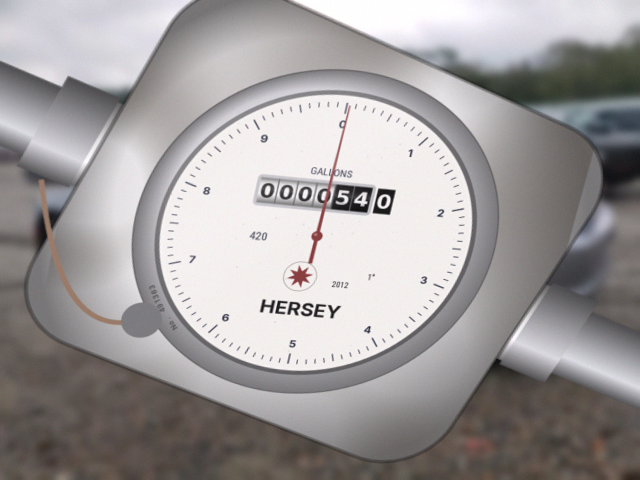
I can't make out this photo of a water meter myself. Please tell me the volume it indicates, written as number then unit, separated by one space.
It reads 540.0 gal
